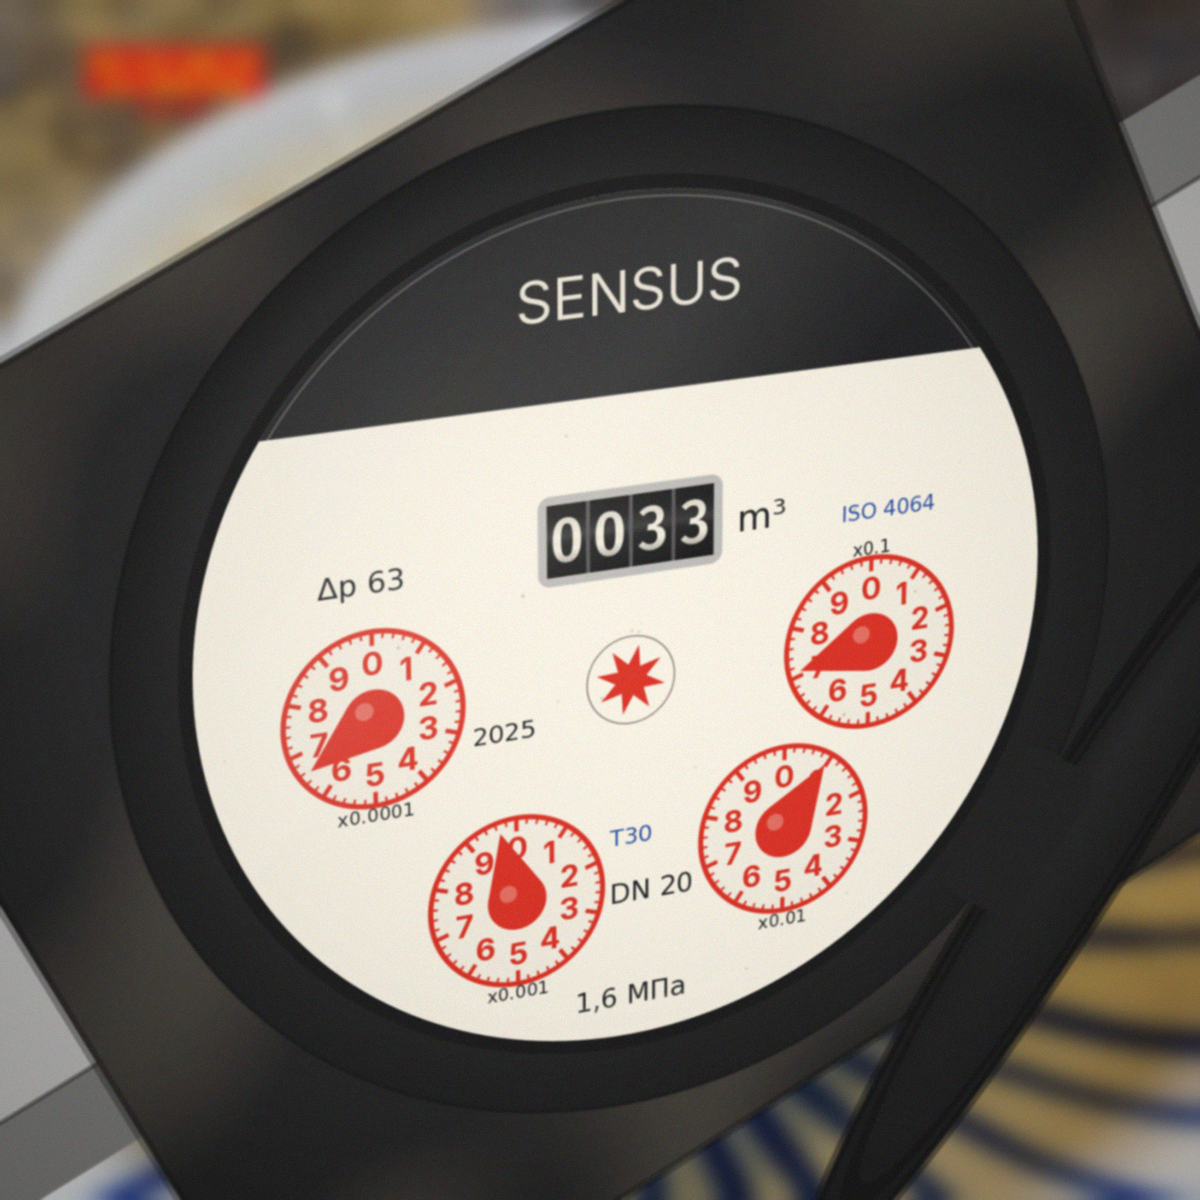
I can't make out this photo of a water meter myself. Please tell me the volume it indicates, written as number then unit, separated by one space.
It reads 33.7096 m³
